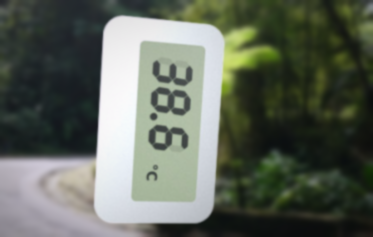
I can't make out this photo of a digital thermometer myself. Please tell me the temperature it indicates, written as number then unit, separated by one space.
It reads 38.6 °C
